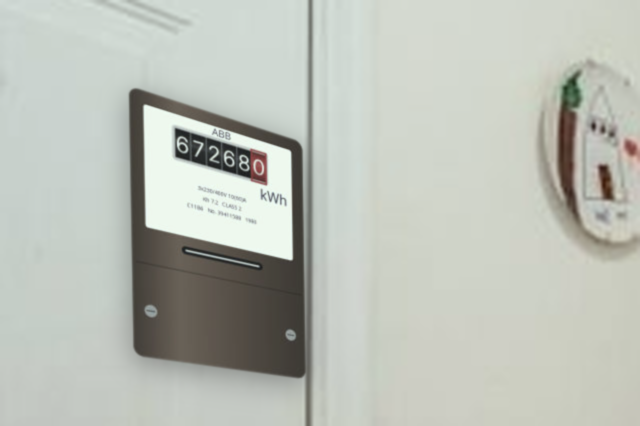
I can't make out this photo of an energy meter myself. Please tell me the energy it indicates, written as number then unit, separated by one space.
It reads 67268.0 kWh
